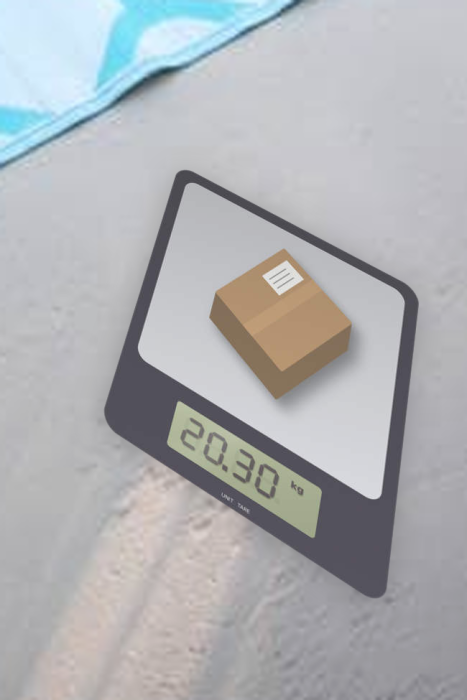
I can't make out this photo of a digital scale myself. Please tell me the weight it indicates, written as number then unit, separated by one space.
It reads 20.30 kg
